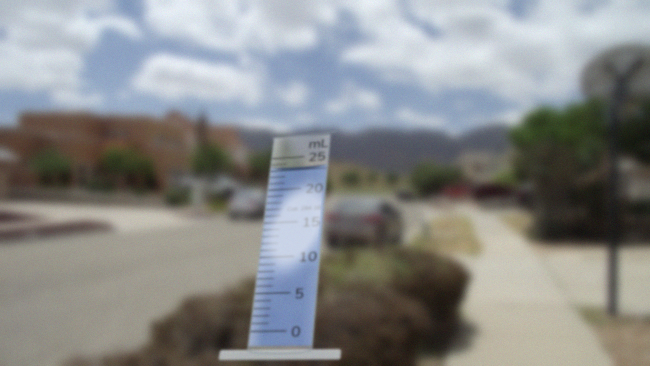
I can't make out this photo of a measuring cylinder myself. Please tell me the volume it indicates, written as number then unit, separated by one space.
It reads 23 mL
